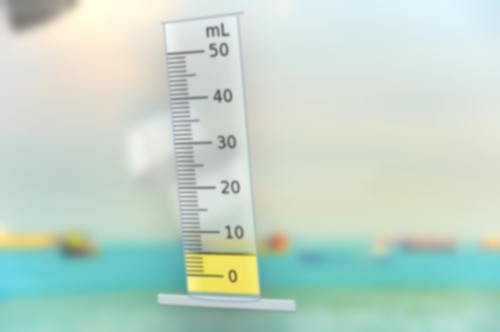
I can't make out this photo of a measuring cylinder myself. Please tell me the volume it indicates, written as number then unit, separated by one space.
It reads 5 mL
